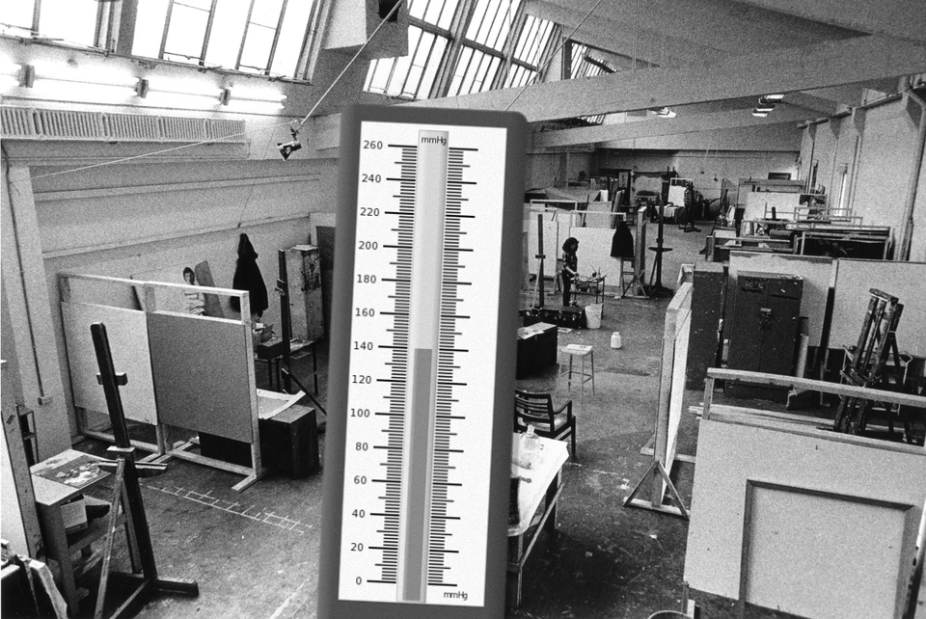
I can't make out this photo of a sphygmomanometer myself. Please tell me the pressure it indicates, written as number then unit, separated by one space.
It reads 140 mmHg
